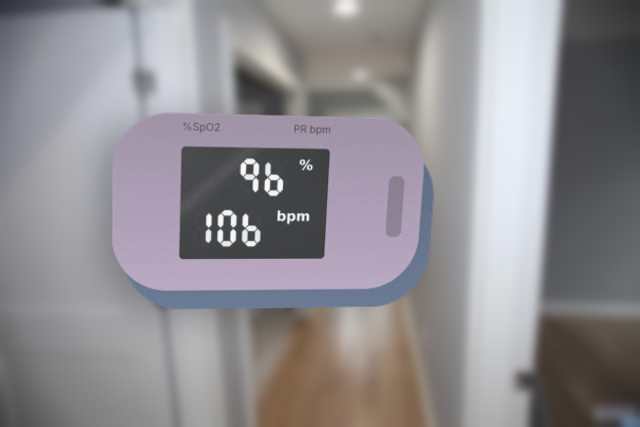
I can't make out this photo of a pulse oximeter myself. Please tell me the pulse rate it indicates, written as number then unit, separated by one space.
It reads 106 bpm
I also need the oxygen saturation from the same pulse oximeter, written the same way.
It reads 96 %
